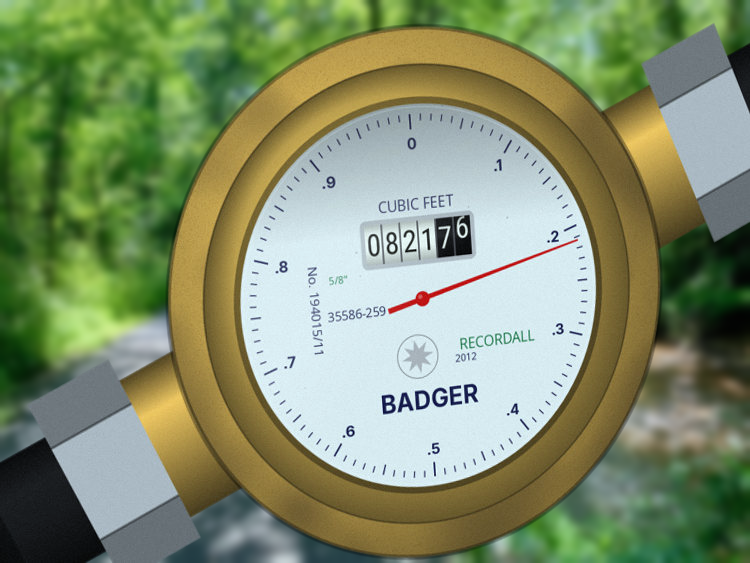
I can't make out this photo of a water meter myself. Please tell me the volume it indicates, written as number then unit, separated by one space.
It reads 82176.21 ft³
